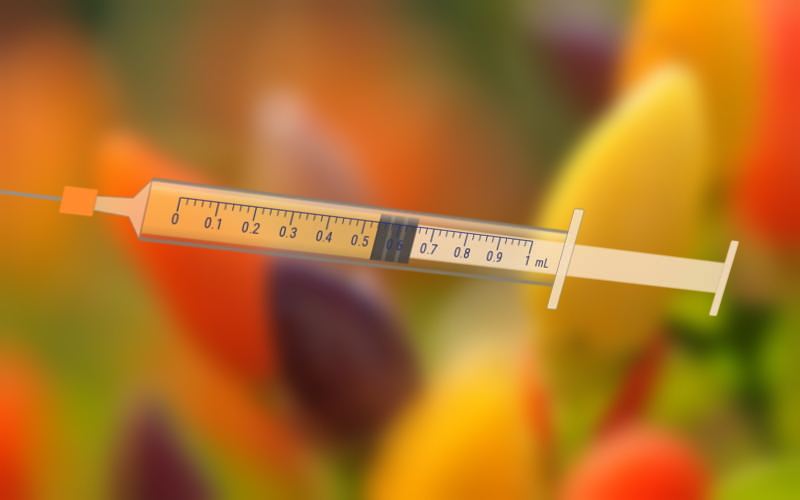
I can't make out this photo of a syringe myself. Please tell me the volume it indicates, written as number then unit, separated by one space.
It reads 0.54 mL
